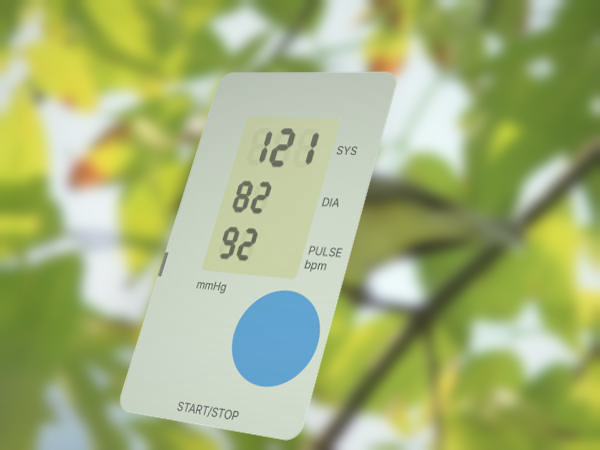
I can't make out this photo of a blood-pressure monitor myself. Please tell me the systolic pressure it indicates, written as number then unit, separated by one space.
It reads 121 mmHg
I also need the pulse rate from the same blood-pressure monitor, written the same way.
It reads 92 bpm
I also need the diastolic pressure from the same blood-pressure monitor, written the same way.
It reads 82 mmHg
